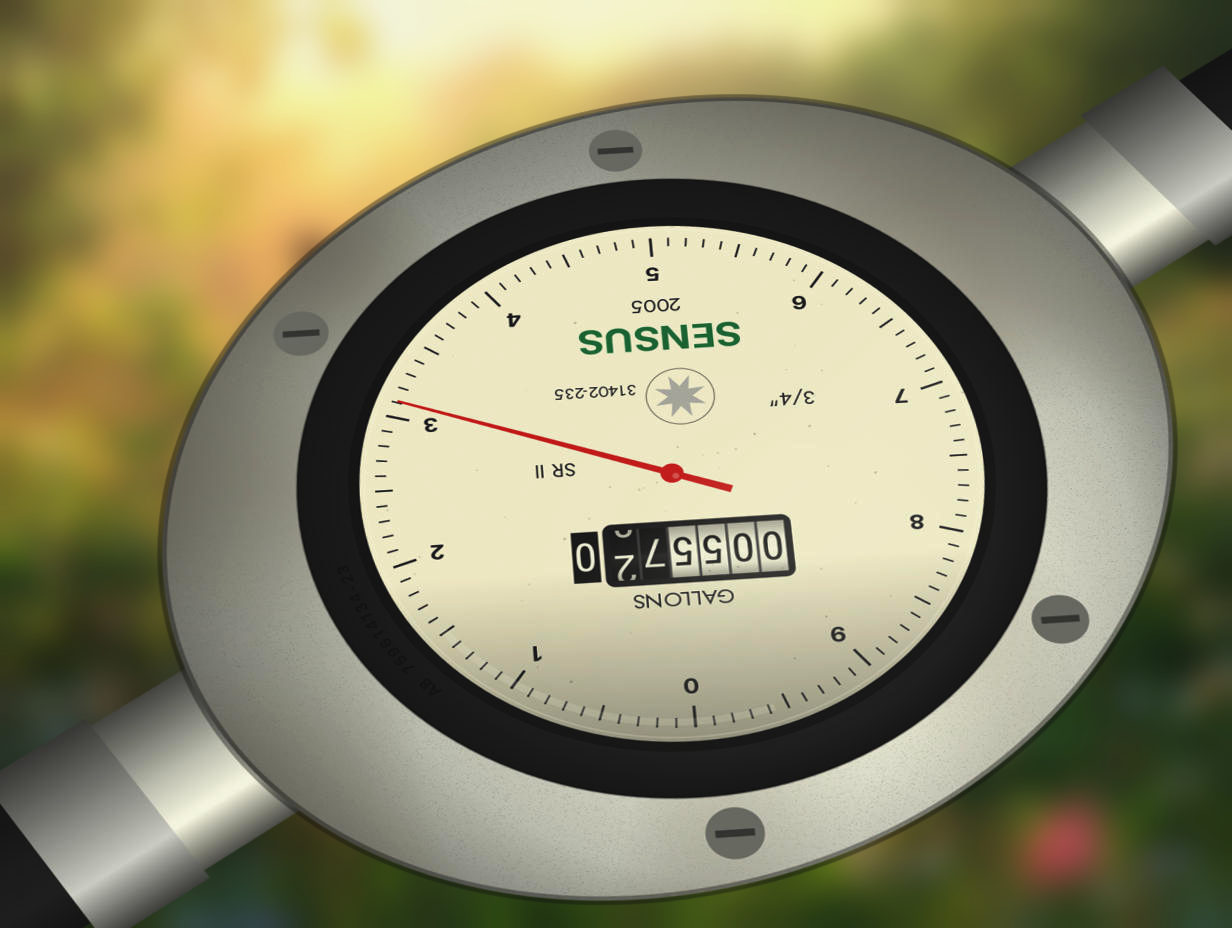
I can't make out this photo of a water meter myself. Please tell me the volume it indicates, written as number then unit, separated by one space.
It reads 55723.1 gal
